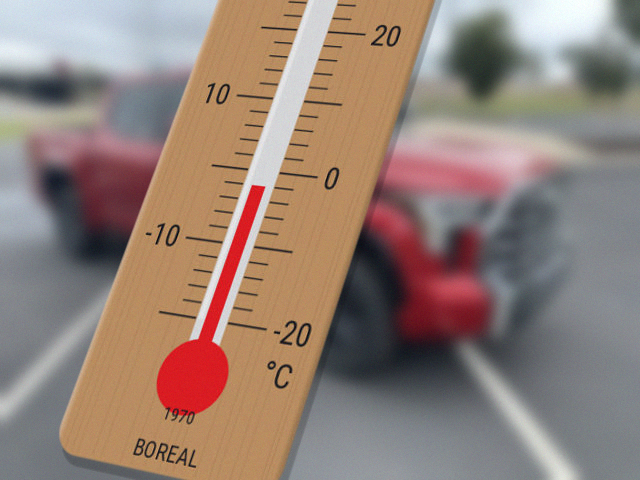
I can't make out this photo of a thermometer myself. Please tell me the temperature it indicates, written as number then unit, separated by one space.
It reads -2 °C
